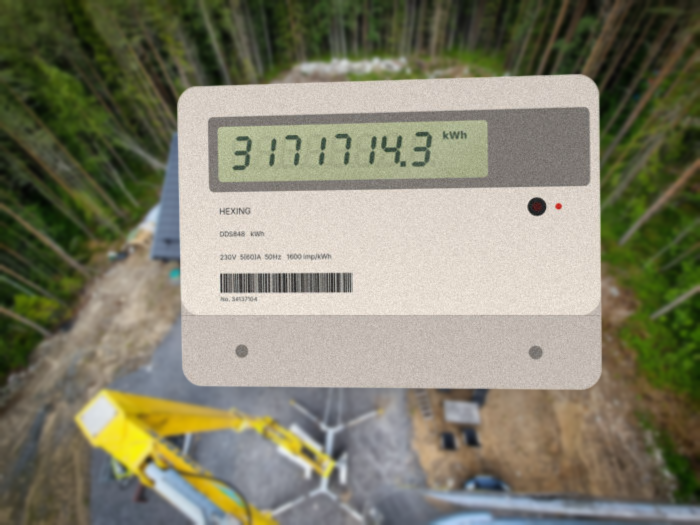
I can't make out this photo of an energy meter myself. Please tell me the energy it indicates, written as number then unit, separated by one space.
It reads 3171714.3 kWh
